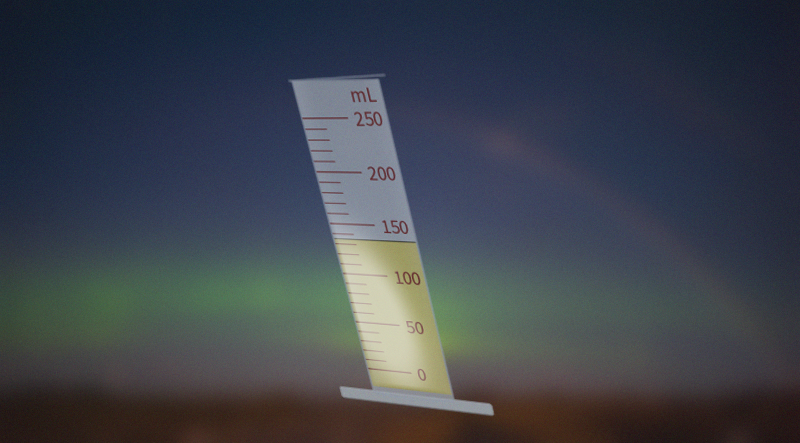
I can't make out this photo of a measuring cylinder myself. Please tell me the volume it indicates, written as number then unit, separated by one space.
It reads 135 mL
